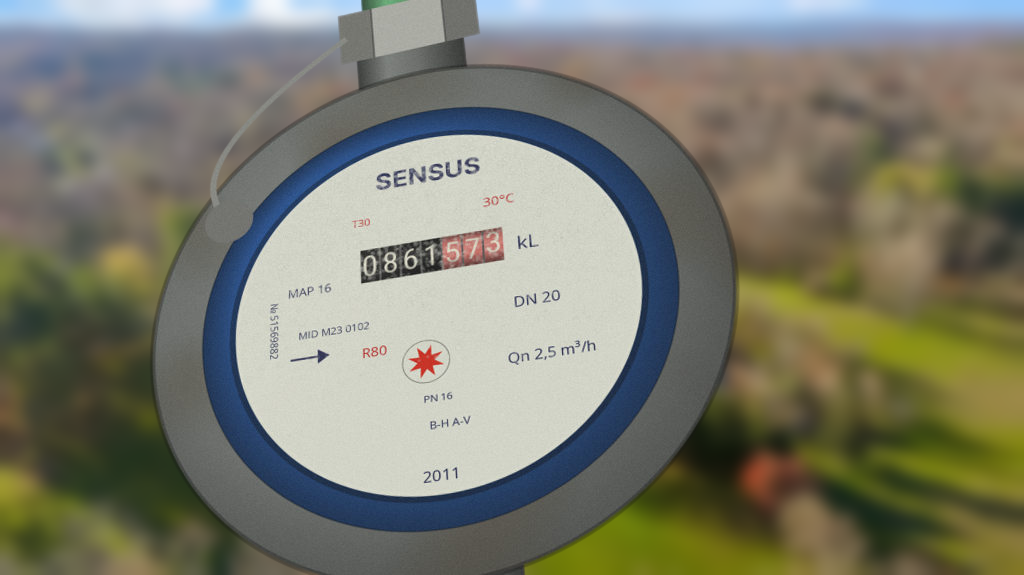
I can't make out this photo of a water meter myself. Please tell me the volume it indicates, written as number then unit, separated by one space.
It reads 861.573 kL
